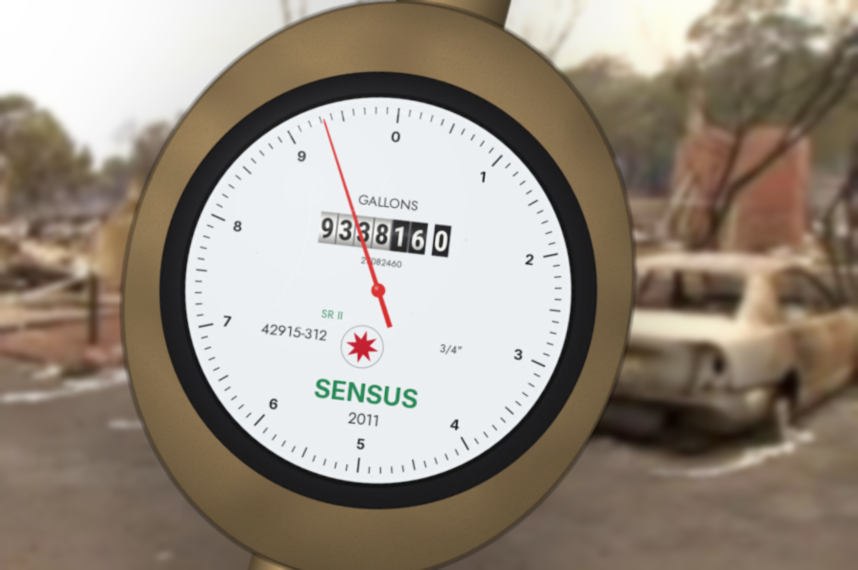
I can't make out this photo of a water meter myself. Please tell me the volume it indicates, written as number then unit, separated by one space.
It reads 9338159.3 gal
